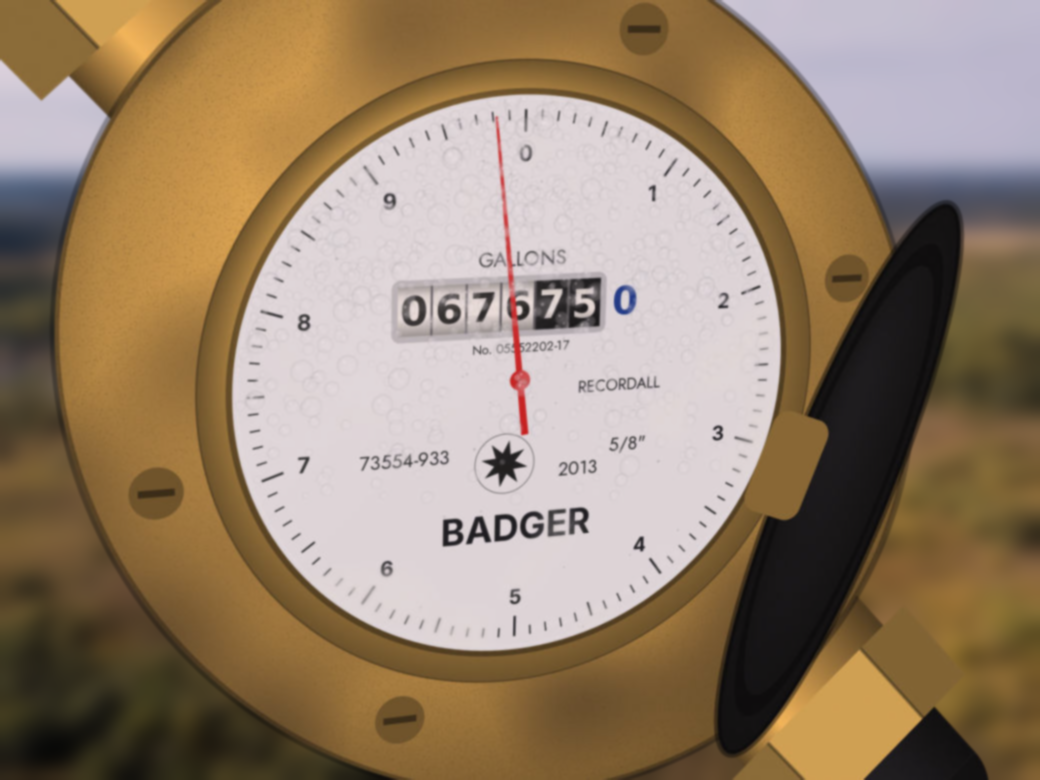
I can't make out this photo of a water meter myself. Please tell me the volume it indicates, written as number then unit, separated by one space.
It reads 676749.8 gal
